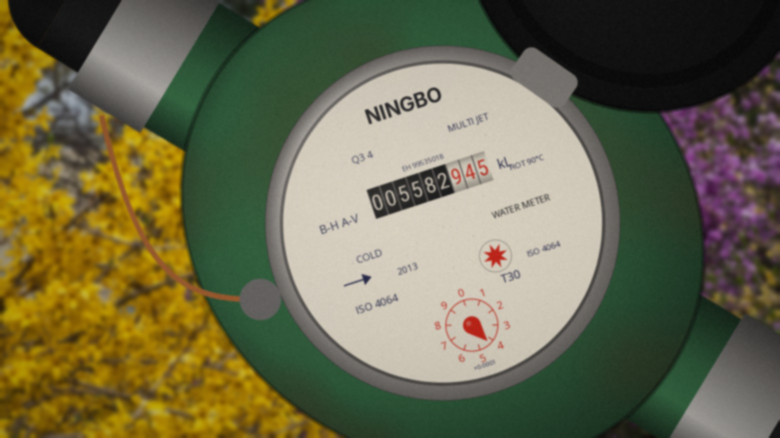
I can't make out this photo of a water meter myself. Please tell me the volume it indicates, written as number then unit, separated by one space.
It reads 5582.9454 kL
